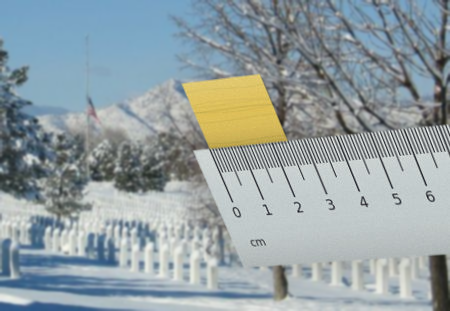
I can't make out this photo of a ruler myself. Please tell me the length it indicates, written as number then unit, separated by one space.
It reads 2.5 cm
